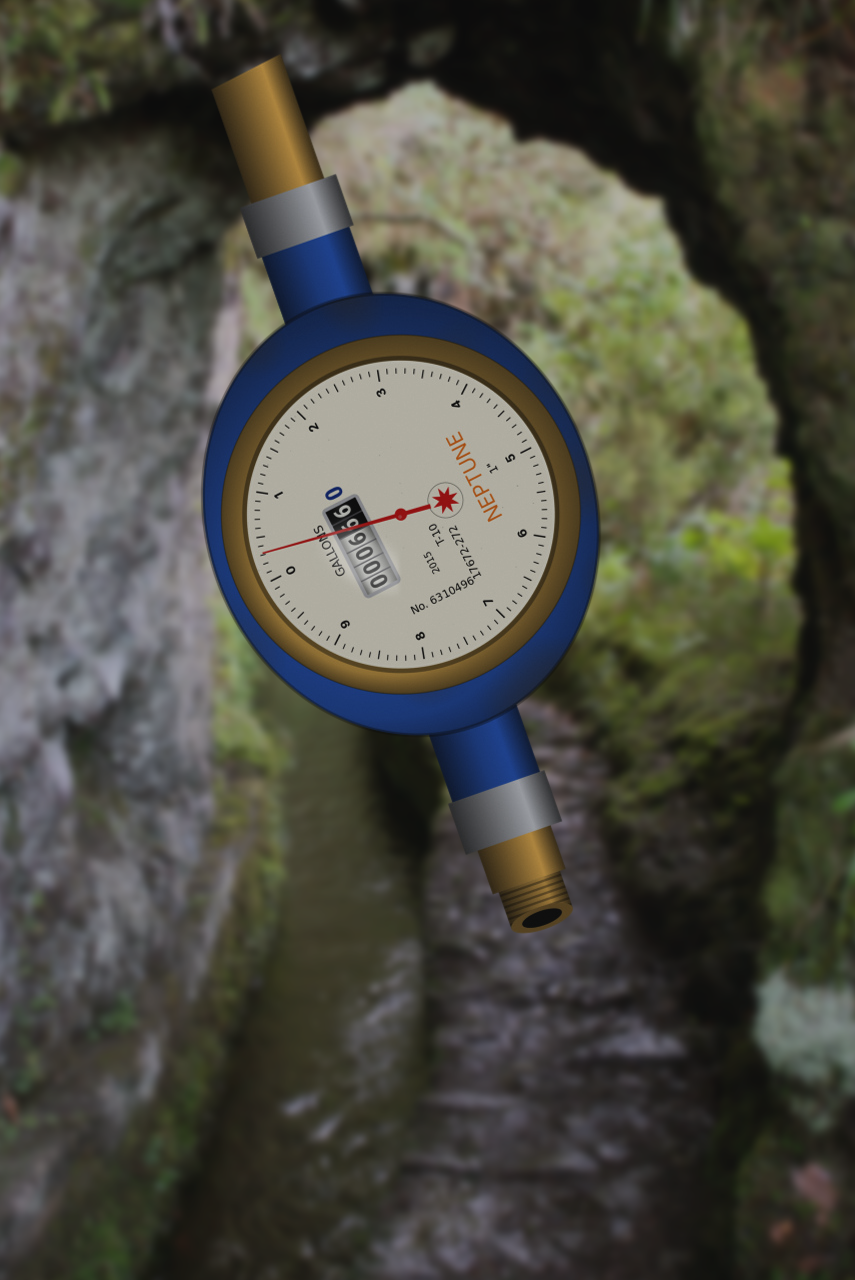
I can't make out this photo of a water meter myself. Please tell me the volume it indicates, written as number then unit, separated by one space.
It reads 6660.3 gal
